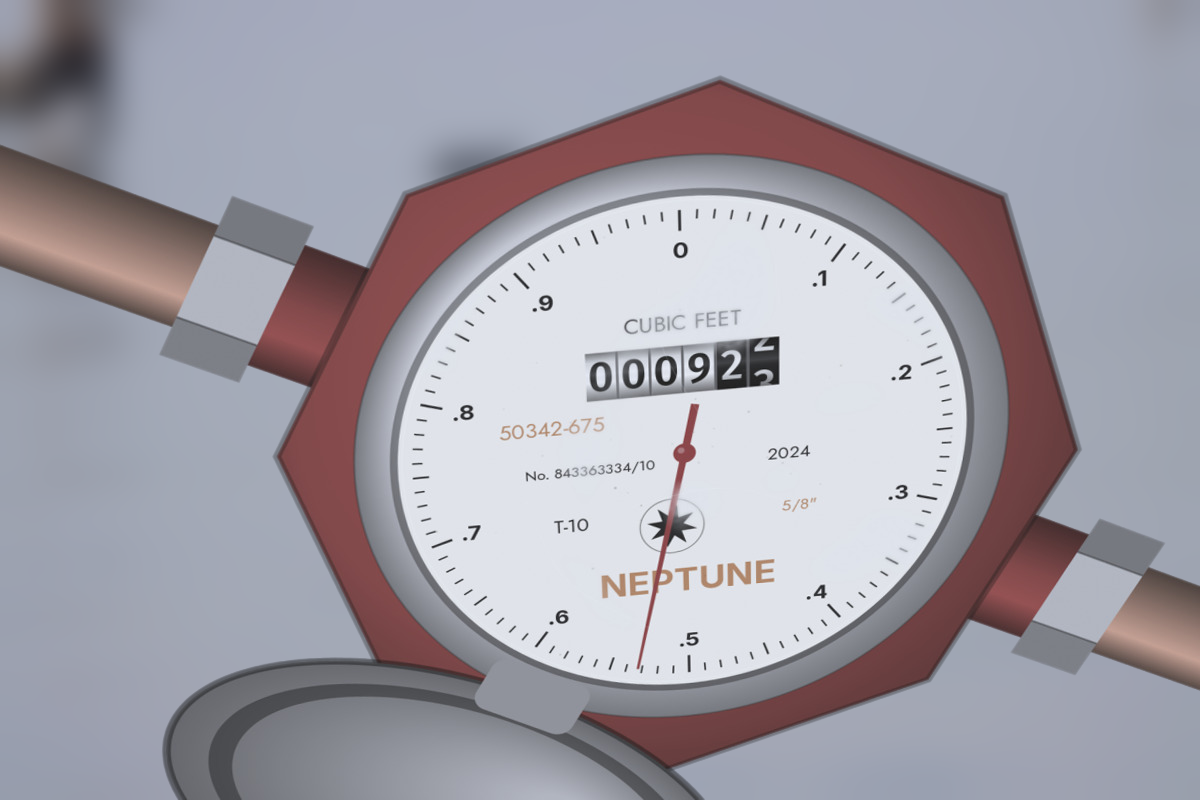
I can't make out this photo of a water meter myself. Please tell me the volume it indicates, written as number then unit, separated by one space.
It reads 922.53 ft³
